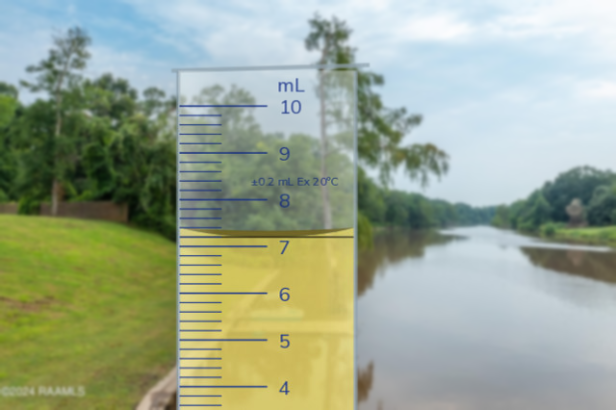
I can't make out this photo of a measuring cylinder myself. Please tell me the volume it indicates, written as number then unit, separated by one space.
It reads 7.2 mL
